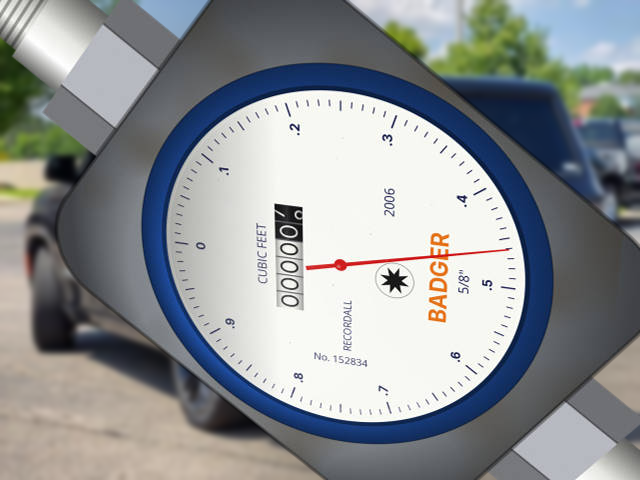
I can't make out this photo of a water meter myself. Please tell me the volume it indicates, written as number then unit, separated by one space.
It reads 7.46 ft³
